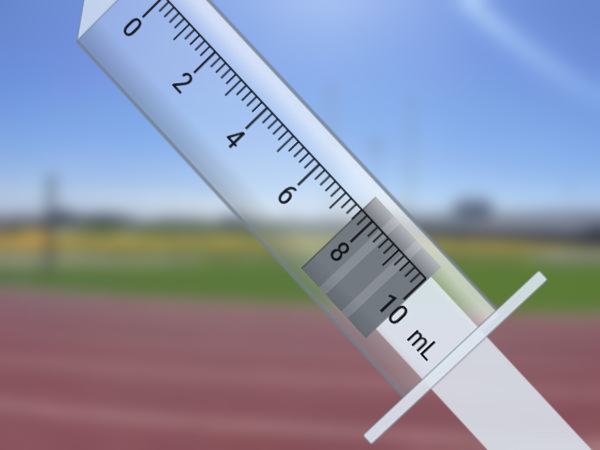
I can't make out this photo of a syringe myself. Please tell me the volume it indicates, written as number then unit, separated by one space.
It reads 7.6 mL
